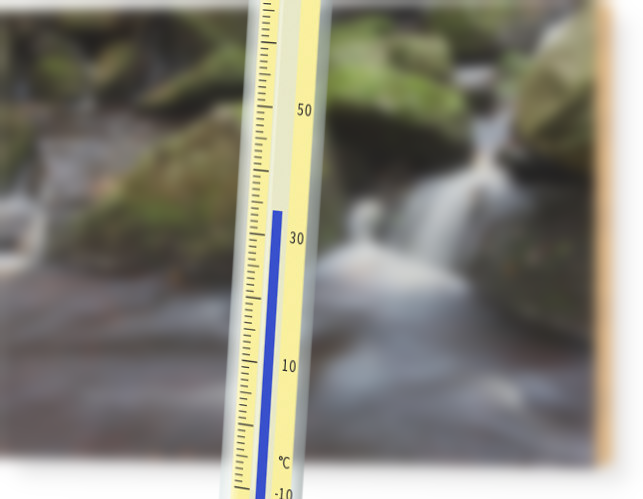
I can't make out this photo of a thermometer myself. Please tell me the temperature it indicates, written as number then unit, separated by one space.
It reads 34 °C
